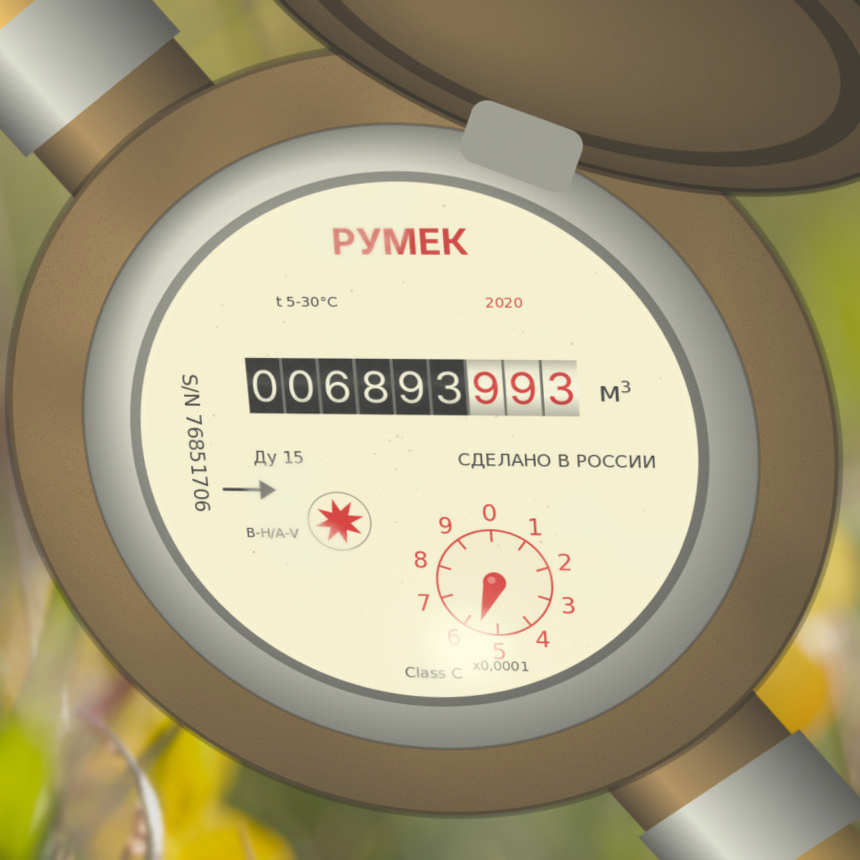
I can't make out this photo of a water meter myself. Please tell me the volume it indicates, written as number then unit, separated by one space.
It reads 6893.9935 m³
